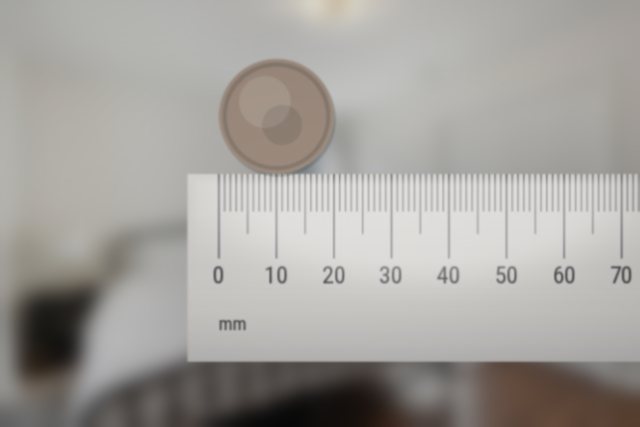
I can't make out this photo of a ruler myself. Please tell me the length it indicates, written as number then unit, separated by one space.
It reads 20 mm
